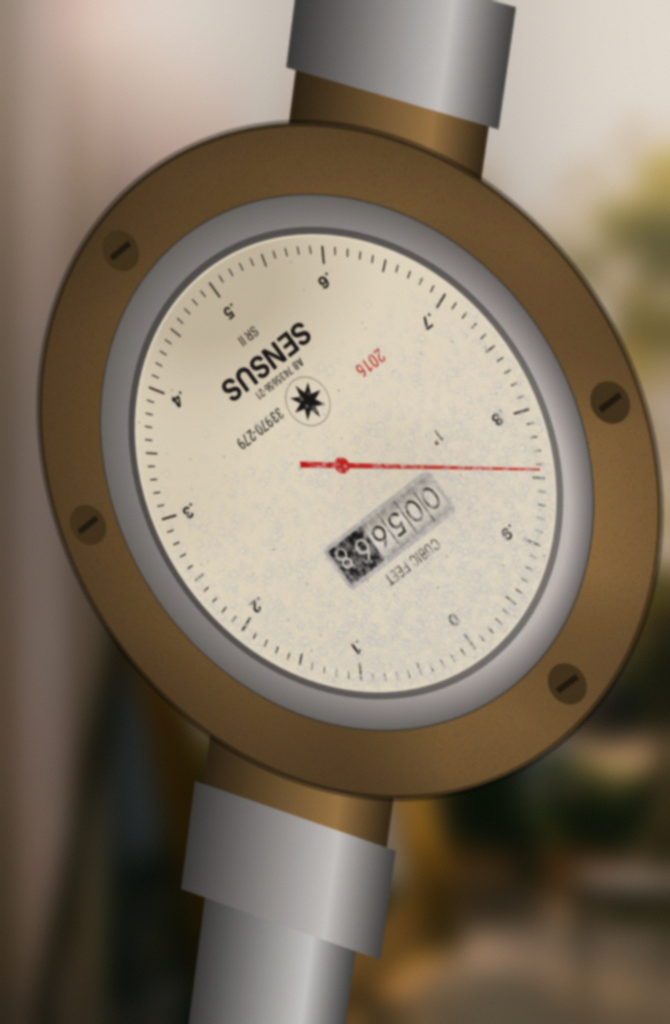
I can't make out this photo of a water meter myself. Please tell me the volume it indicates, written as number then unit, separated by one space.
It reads 5667.84 ft³
